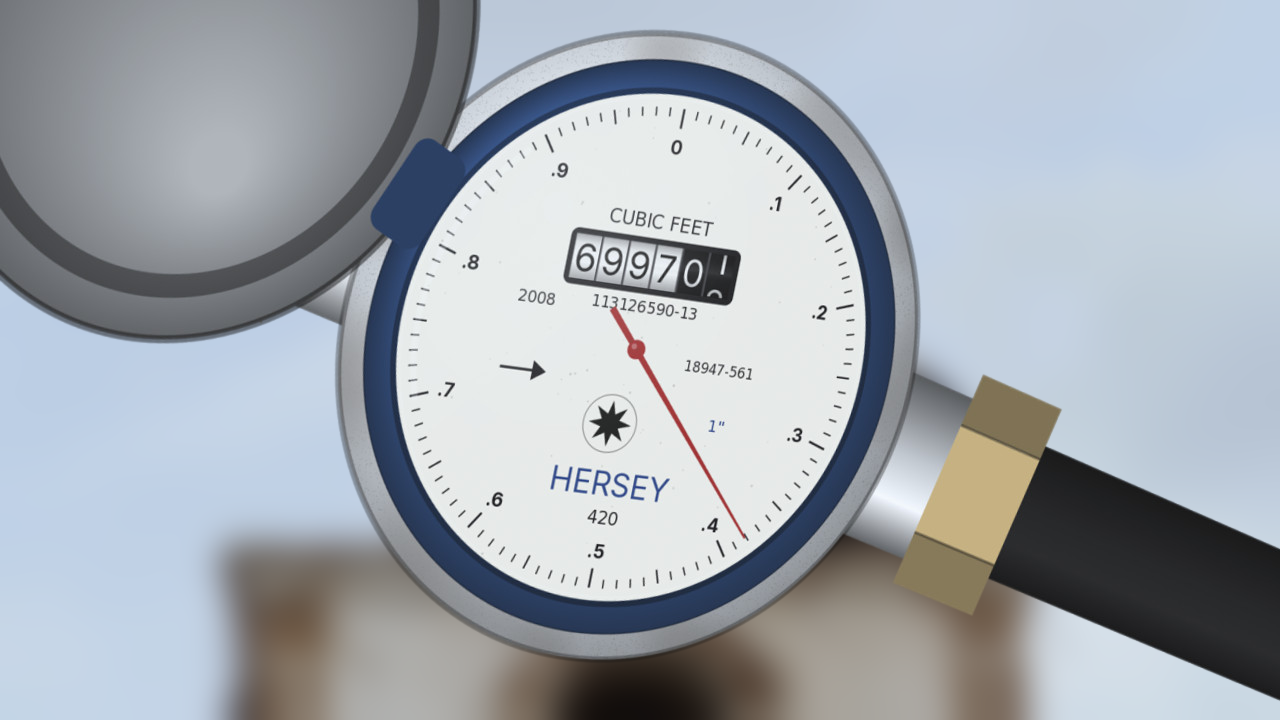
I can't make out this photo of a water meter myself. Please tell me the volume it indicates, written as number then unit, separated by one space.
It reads 699701.38 ft³
